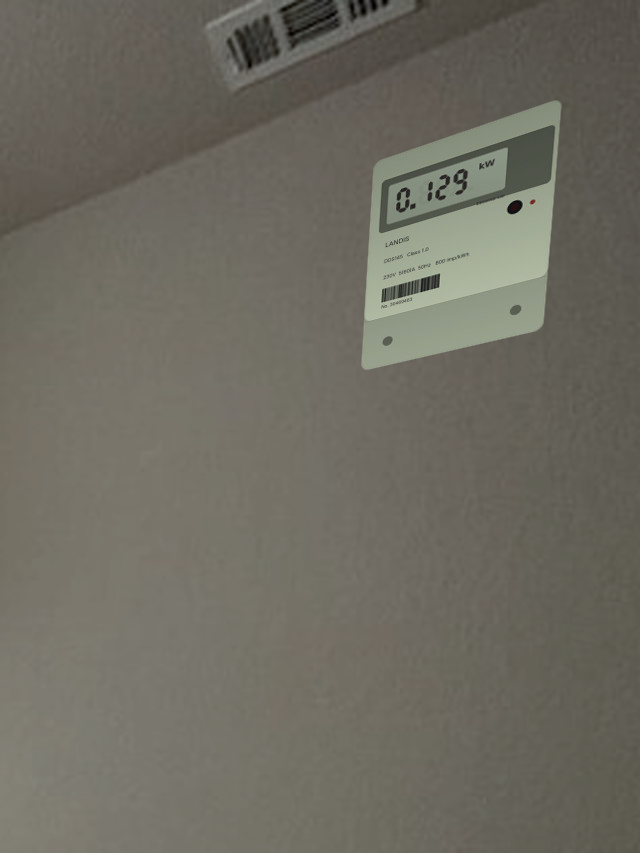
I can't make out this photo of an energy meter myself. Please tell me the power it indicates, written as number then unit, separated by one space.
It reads 0.129 kW
